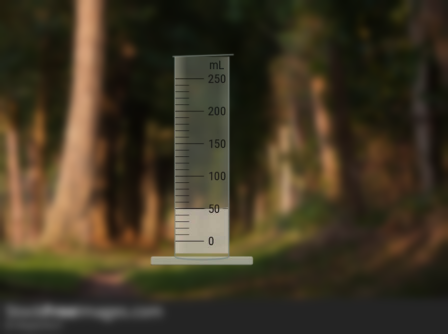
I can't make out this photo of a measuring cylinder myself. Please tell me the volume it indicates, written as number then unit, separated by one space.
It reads 50 mL
